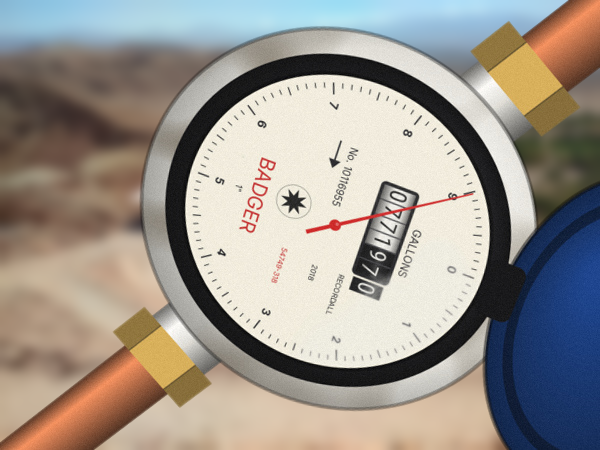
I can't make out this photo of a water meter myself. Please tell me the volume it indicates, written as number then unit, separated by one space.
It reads 771969.0 gal
